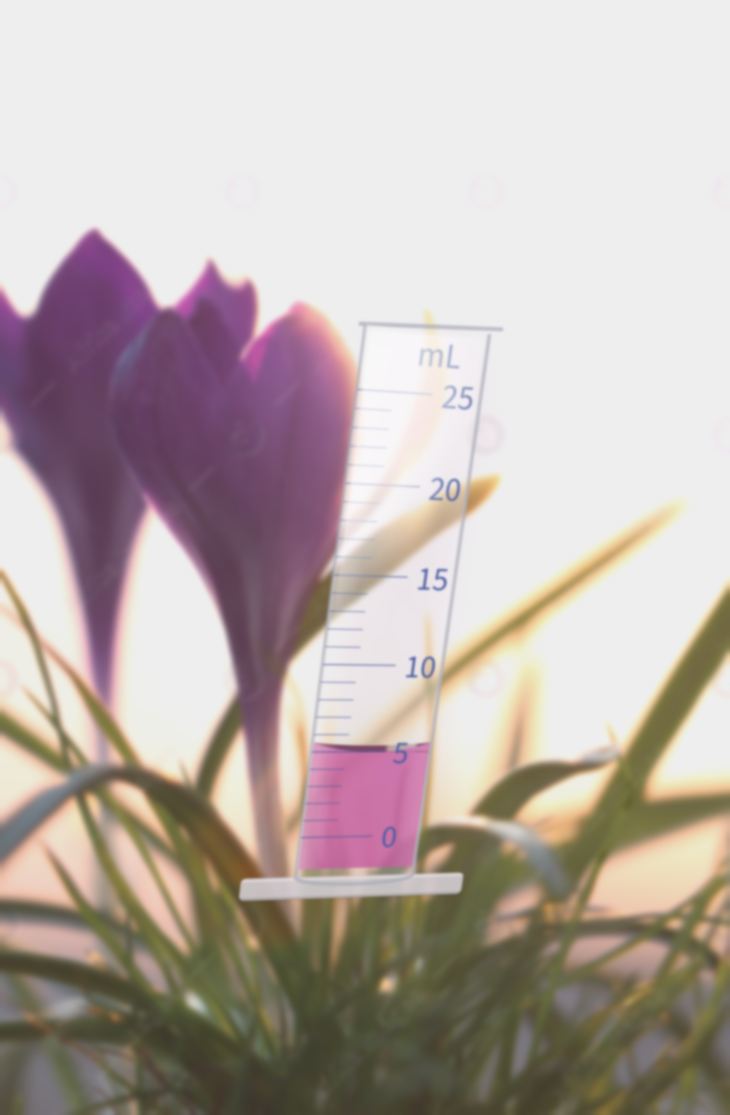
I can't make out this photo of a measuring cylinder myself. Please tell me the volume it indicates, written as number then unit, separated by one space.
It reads 5 mL
